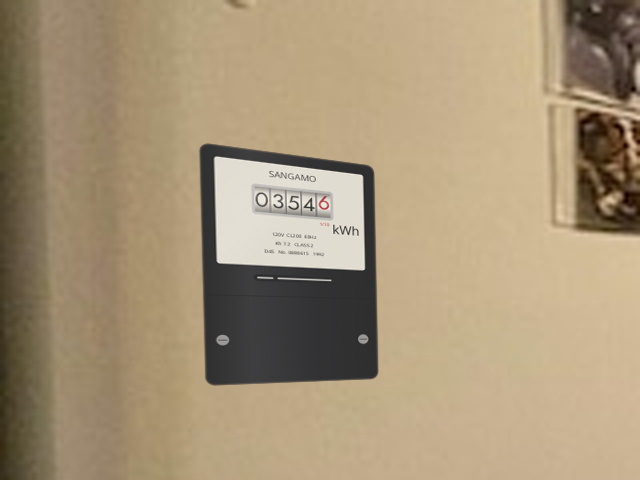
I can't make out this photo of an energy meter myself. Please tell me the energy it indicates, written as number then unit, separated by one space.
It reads 354.6 kWh
